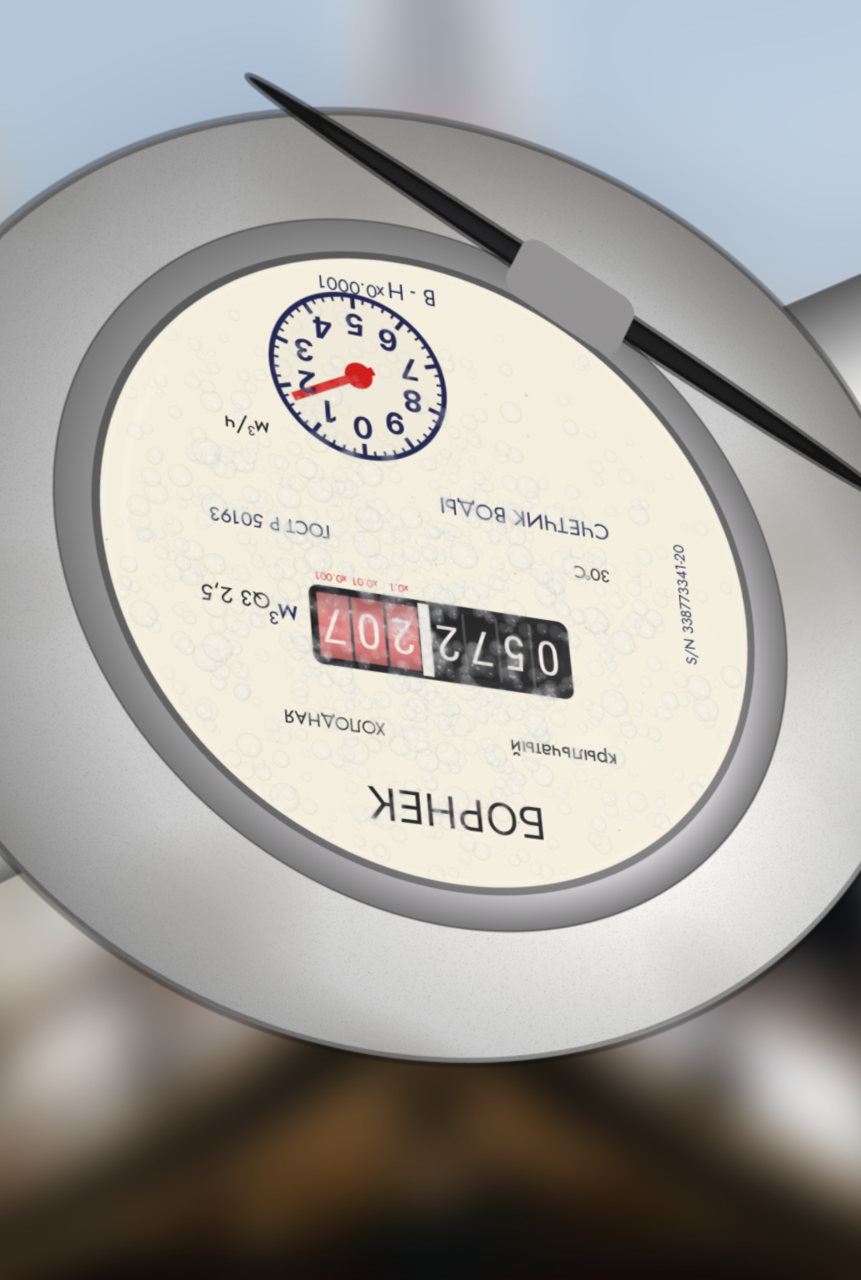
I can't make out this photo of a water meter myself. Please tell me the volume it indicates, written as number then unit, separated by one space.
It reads 572.2071 m³
